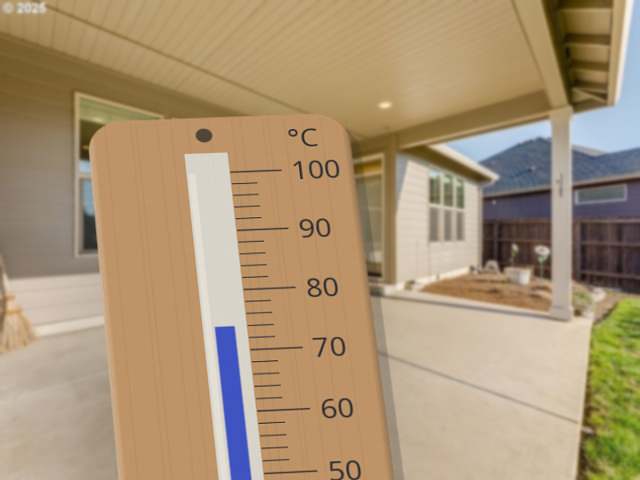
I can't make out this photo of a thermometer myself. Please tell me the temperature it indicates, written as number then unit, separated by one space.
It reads 74 °C
